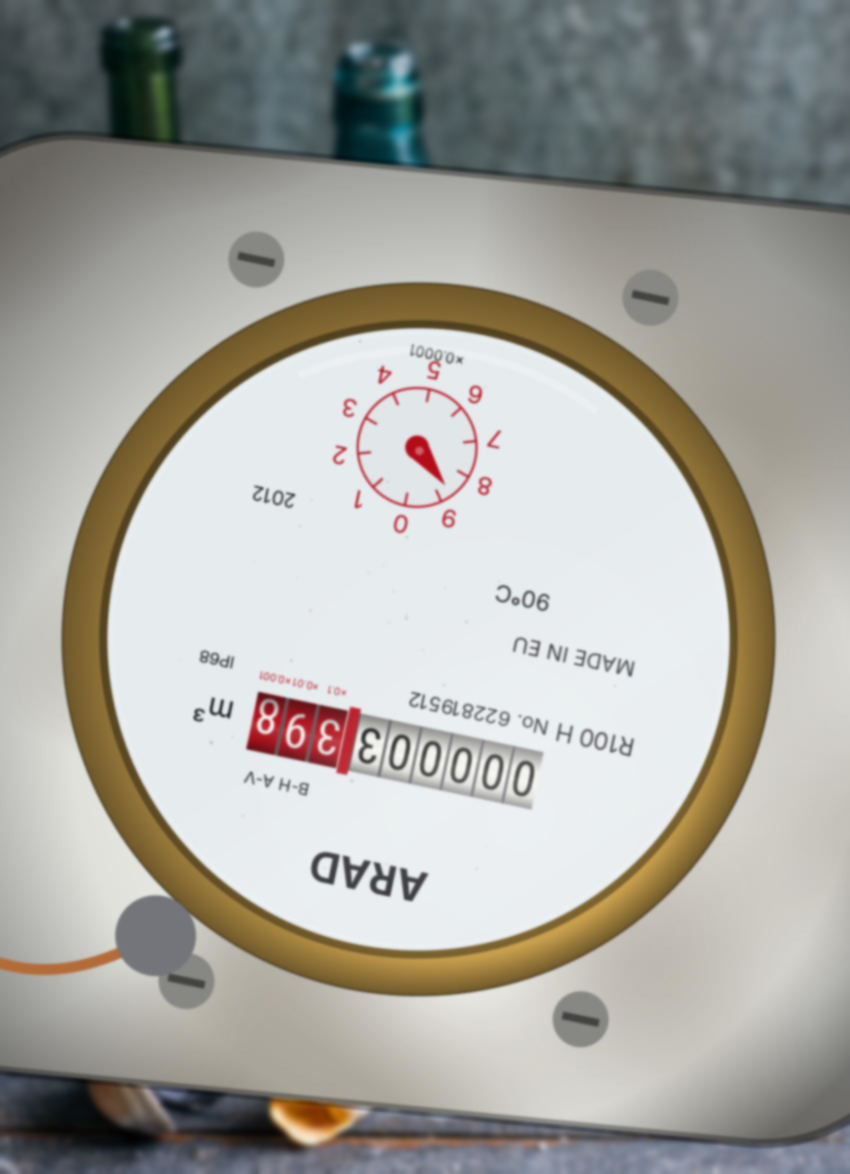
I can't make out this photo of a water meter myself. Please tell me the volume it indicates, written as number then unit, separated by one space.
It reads 3.3978 m³
